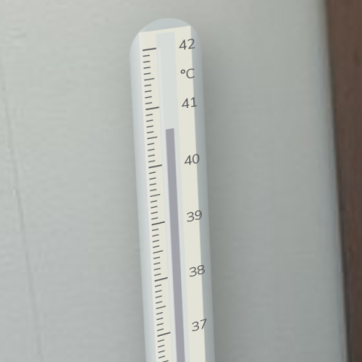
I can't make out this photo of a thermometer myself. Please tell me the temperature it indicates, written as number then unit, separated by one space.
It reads 40.6 °C
